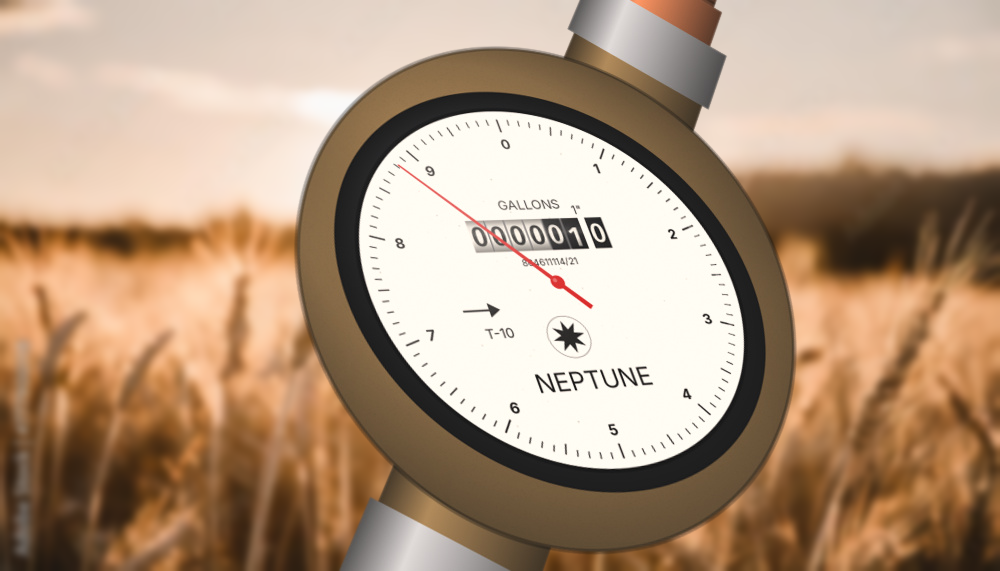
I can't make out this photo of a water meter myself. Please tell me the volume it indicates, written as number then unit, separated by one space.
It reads 8.8 gal
